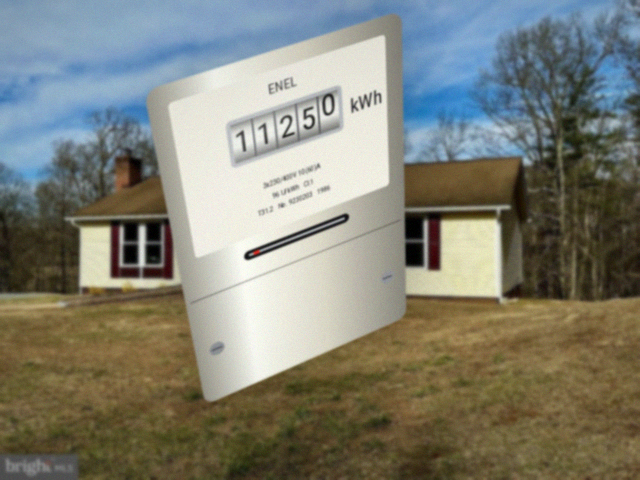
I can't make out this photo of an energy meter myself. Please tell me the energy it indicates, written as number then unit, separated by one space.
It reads 11250 kWh
